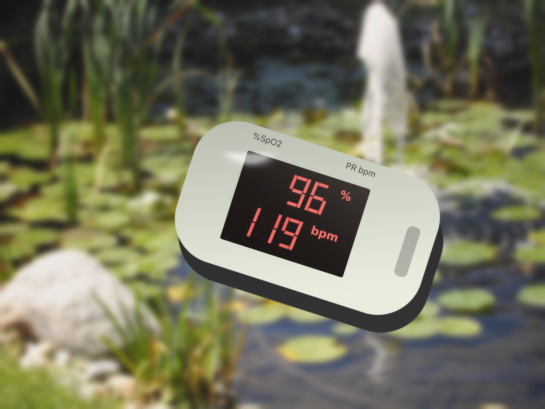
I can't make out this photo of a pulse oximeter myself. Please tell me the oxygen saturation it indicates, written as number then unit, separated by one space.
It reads 96 %
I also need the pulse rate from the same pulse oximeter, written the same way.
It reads 119 bpm
